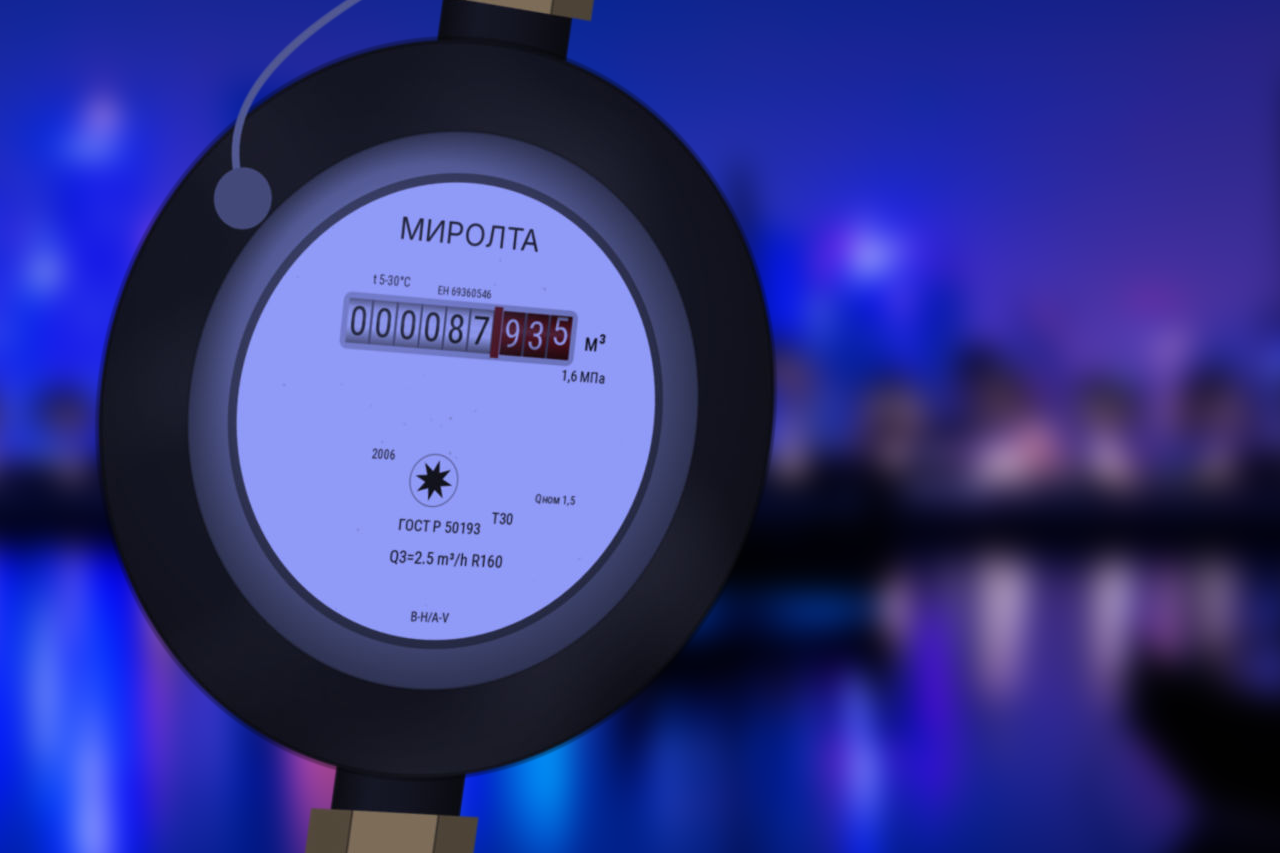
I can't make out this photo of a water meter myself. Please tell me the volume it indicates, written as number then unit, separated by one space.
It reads 87.935 m³
